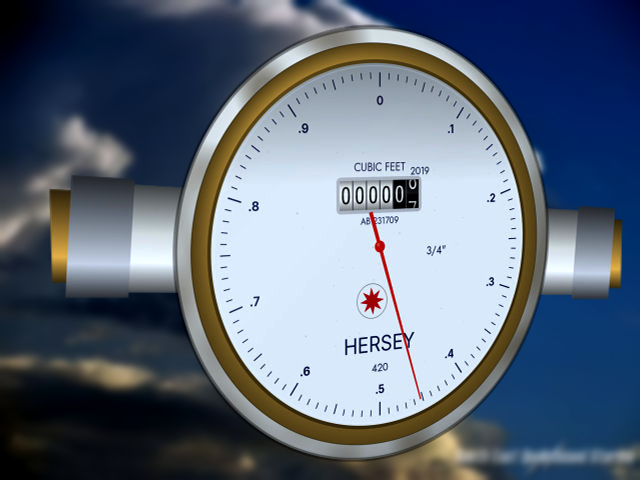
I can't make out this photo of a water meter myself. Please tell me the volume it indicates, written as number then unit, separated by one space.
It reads 6.45 ft³
